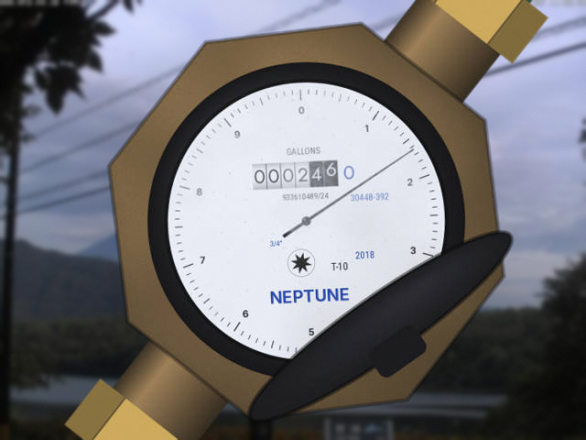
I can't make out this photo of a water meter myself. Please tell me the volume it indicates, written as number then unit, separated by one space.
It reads 2461.6 gal
